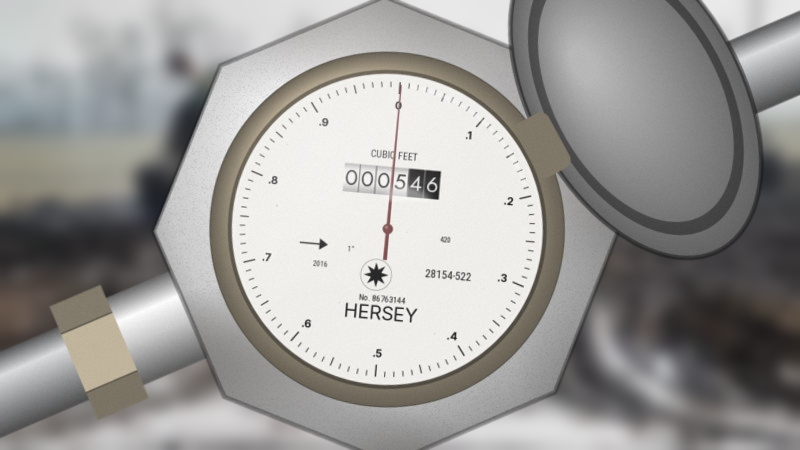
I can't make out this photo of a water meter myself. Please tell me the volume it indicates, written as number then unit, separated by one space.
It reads 546.00 ft³
